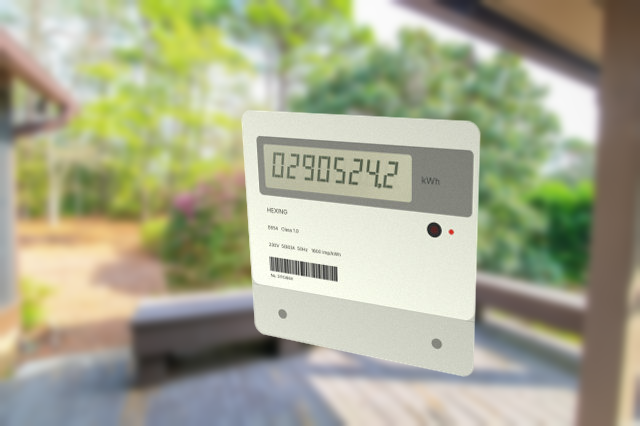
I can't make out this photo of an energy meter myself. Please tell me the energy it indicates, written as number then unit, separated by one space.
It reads 290524.2 kWh
